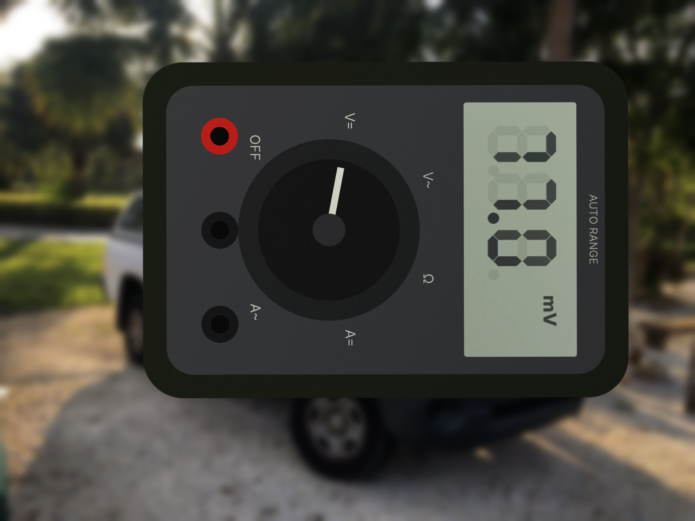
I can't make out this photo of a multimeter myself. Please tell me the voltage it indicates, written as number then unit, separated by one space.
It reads 77.0 mV
